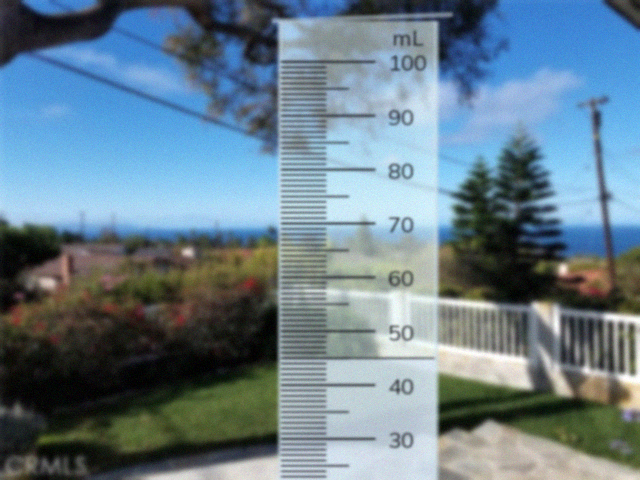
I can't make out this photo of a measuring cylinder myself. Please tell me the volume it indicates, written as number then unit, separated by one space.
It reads 45 mL
